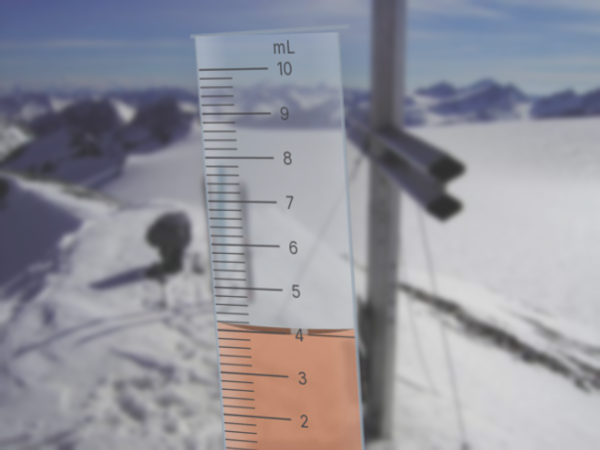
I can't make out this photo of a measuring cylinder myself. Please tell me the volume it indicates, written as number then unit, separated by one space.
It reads 4 mL
